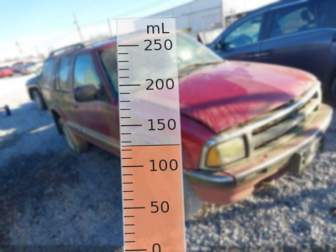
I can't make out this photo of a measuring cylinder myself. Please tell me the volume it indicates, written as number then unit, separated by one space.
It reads 125 mL
